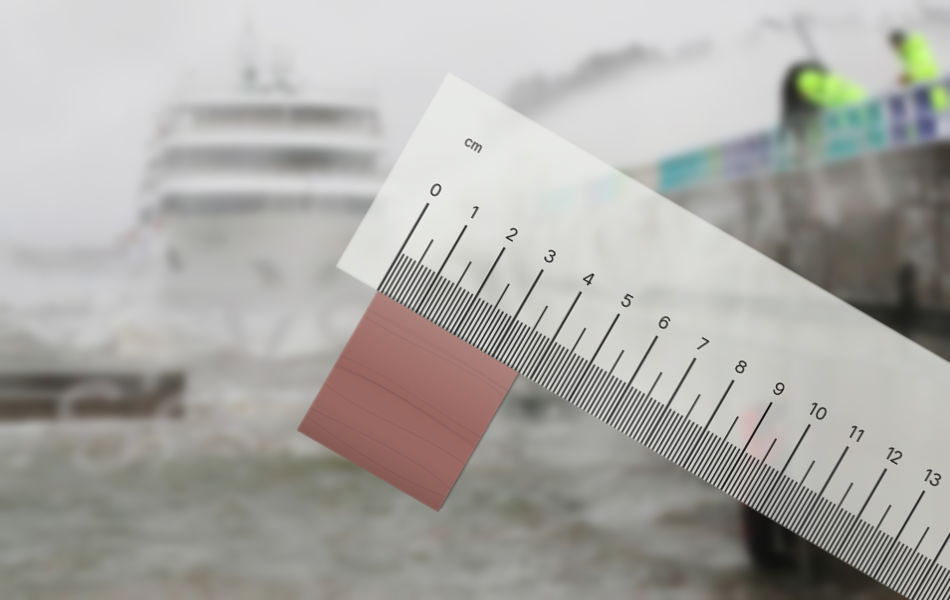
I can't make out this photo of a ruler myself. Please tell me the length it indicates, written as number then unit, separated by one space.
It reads 3.7 cm
